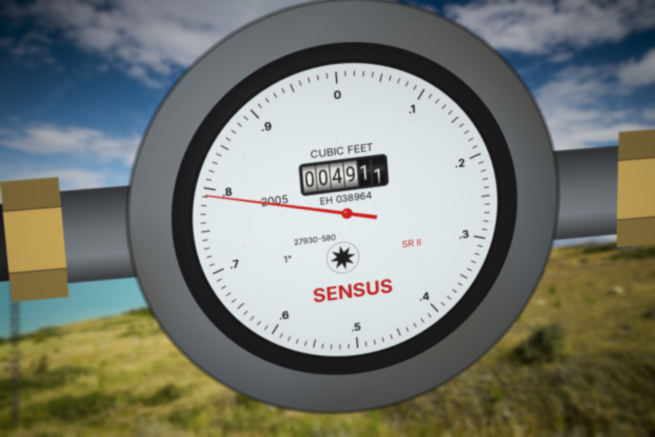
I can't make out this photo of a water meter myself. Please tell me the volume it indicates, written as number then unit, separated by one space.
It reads 4910.79 ft³
